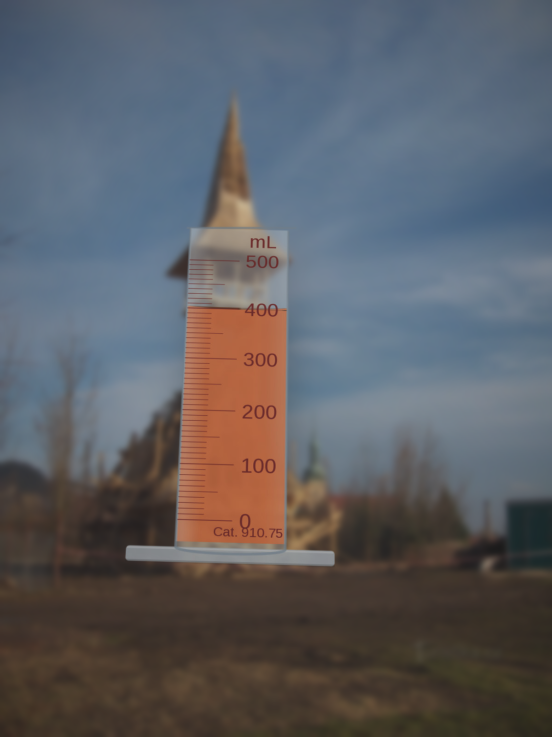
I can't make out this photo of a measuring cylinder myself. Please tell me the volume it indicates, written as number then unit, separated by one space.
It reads 400 mL
